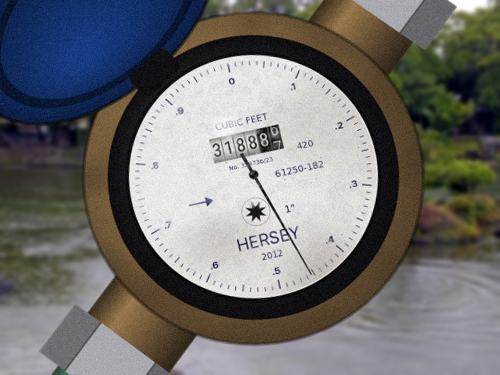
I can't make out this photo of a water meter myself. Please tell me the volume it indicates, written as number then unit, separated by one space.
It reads 318886.45 ft³
